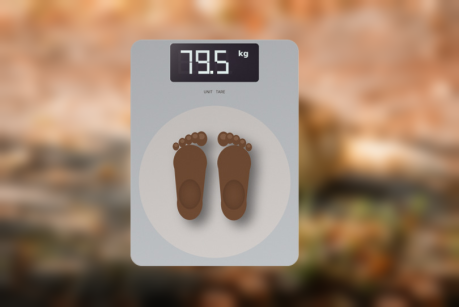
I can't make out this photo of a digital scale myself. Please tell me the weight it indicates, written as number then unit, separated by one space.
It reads 79.5 kg
